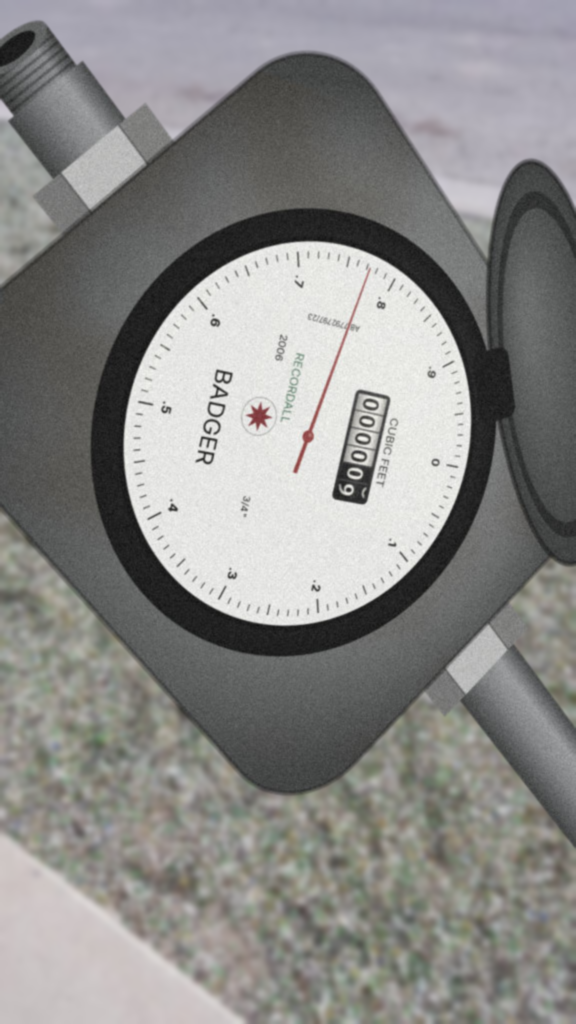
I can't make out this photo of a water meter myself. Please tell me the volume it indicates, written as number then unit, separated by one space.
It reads 8.77 ft³
